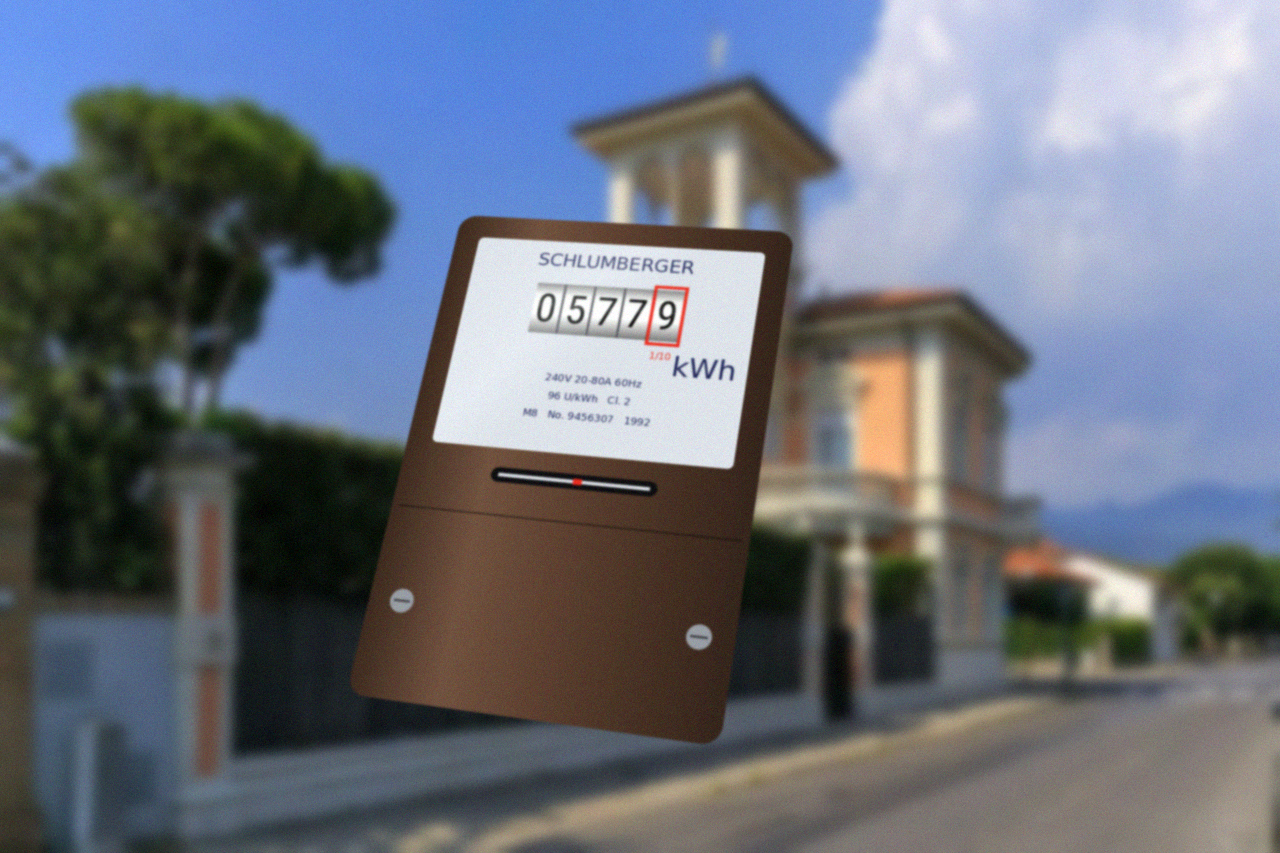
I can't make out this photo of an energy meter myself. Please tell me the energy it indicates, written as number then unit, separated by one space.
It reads 577.9 kWh
